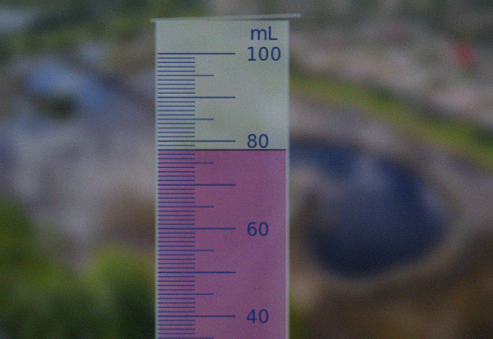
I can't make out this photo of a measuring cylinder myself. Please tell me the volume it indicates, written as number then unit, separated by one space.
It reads 78 mL
